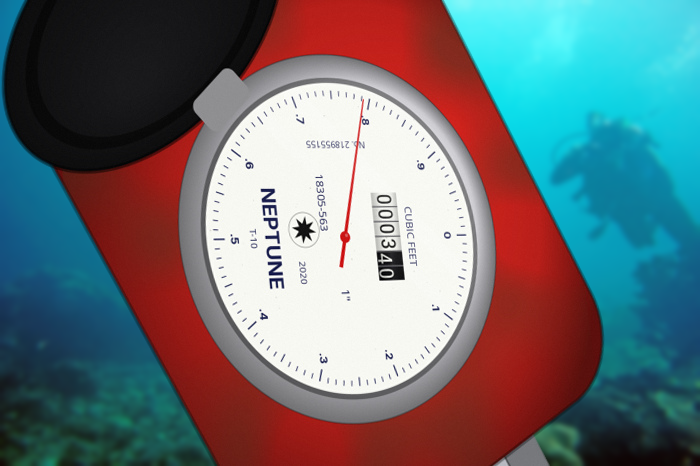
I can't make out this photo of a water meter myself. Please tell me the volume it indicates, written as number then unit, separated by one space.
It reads 339.79 ft³
